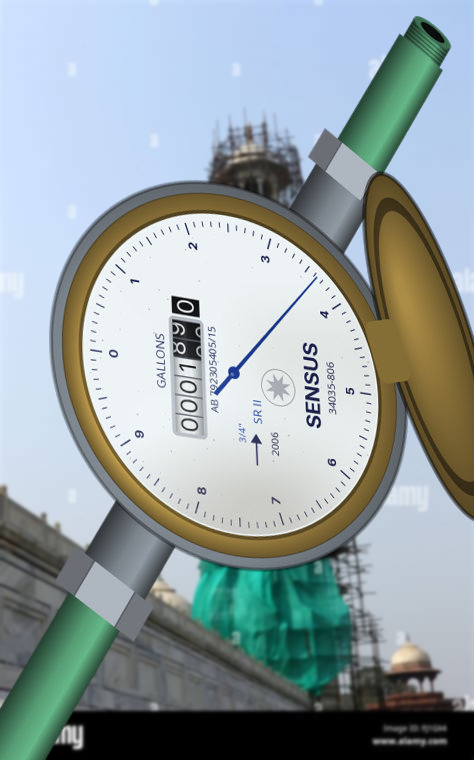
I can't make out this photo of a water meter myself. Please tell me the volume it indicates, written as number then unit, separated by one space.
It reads 1893.6 gal
